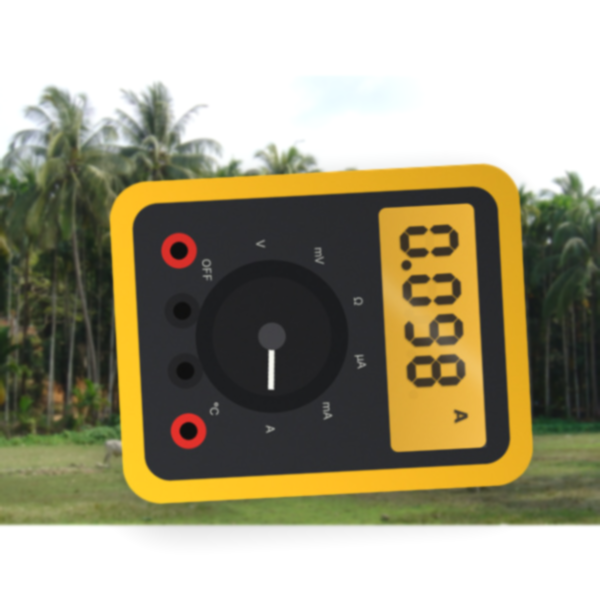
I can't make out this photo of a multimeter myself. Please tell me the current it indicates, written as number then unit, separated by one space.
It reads 0.098 A
